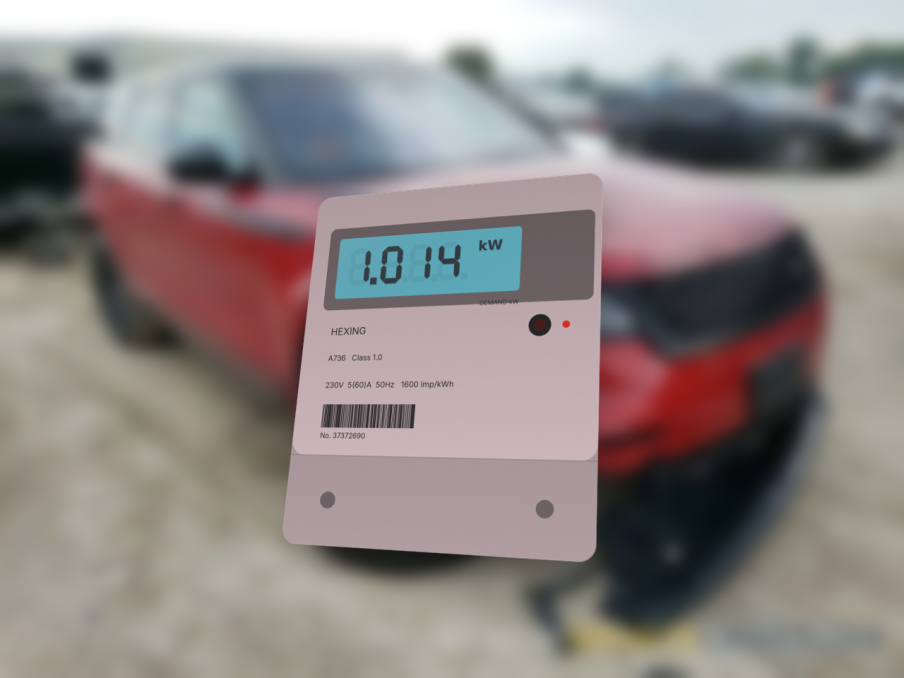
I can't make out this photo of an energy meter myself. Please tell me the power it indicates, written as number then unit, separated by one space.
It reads 1.014 kW
